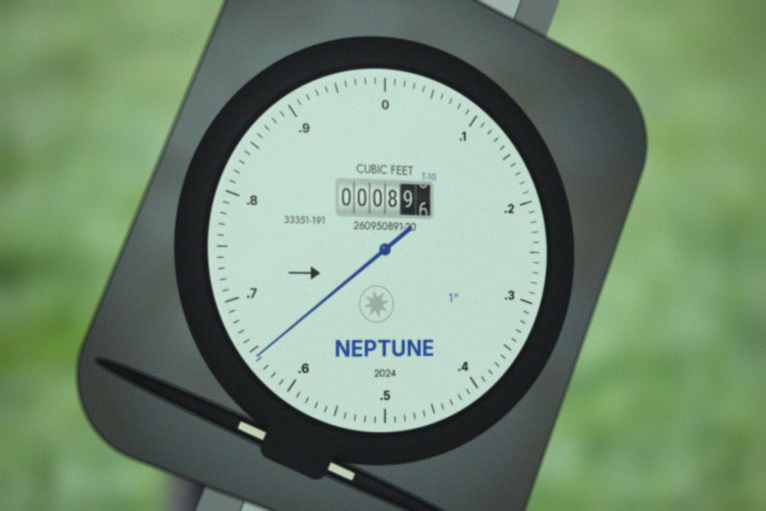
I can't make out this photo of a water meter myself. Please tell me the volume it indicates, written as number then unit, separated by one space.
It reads 895.64 ft³
